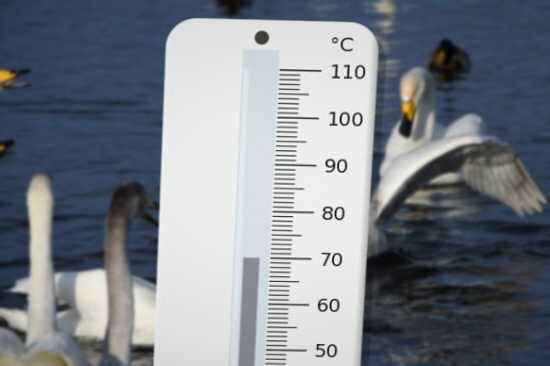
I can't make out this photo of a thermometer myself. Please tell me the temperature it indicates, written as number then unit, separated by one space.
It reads 70 °C
